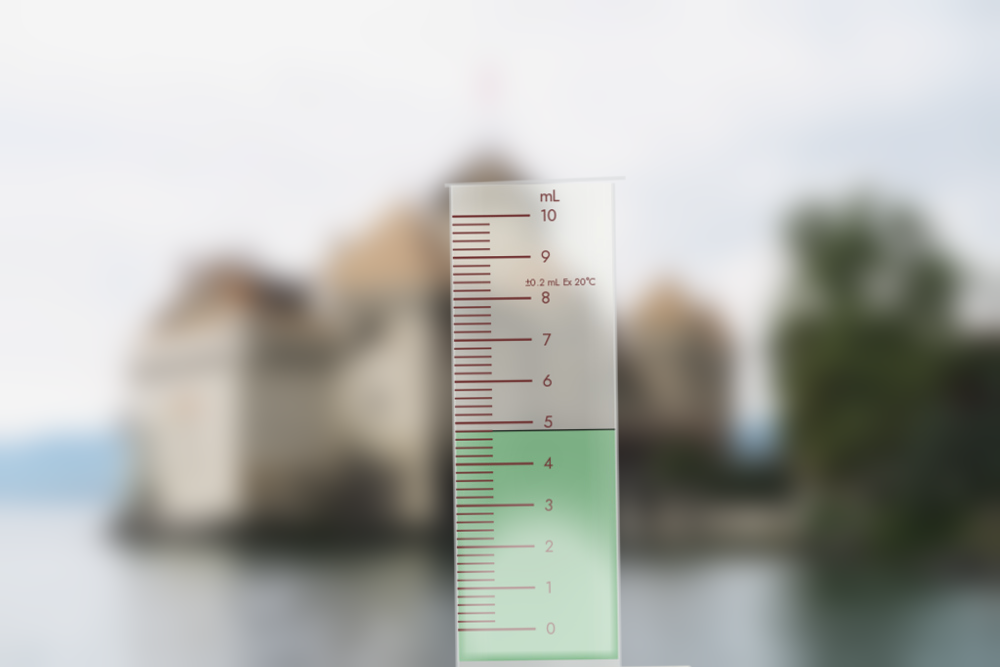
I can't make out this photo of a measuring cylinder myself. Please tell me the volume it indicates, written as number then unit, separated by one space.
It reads 4.8 mL
